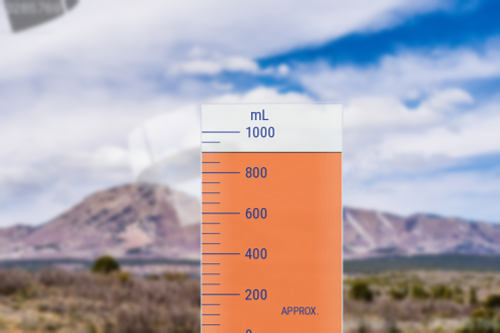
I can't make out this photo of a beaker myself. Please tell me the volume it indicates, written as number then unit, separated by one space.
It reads 900 mL
